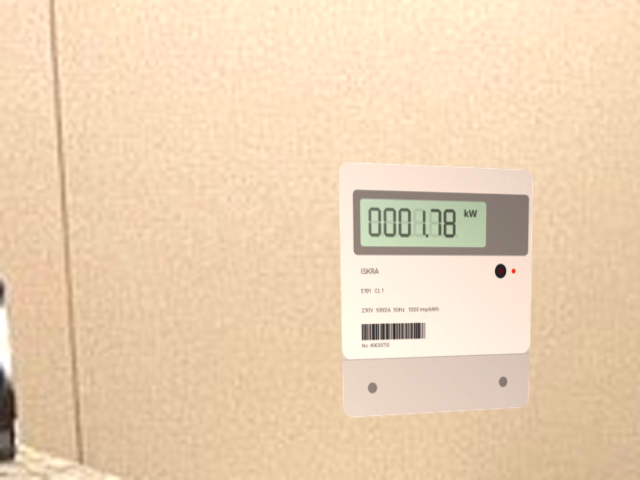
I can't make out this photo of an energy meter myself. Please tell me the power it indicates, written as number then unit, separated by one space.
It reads 1.78 kW
